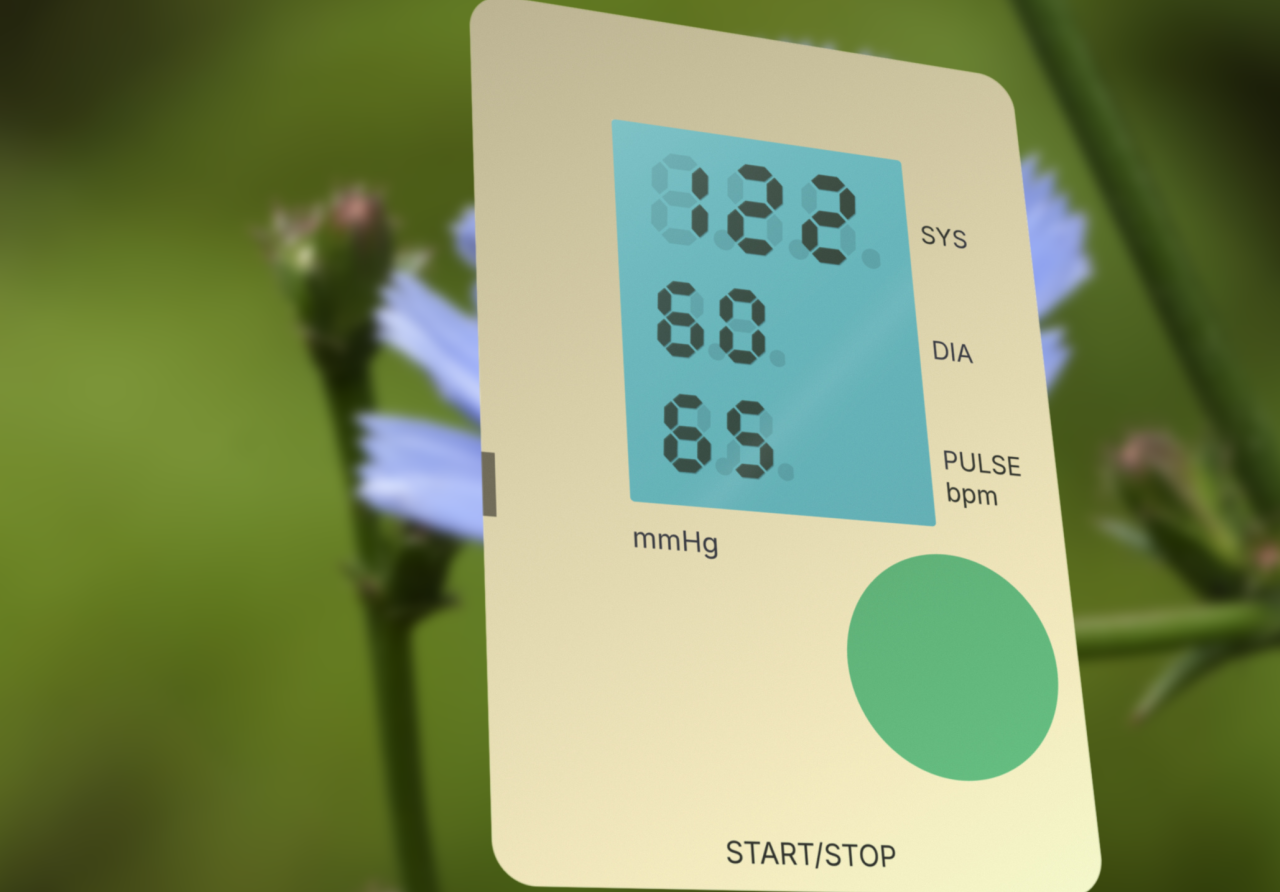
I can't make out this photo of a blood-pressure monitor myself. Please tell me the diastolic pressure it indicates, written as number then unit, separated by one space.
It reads 60 mmHg
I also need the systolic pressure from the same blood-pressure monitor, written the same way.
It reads 122 mmHg
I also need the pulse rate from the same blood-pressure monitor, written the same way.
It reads 65 bpm
